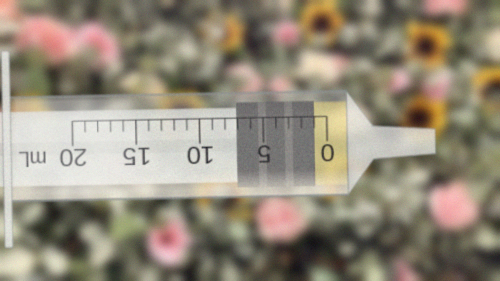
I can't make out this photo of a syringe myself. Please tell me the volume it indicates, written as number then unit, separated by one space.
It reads 1 mL
